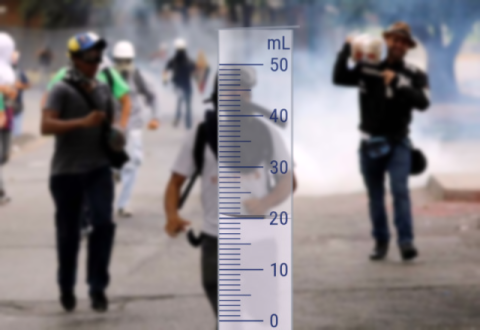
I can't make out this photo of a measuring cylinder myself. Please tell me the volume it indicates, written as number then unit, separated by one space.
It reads 20 mL
